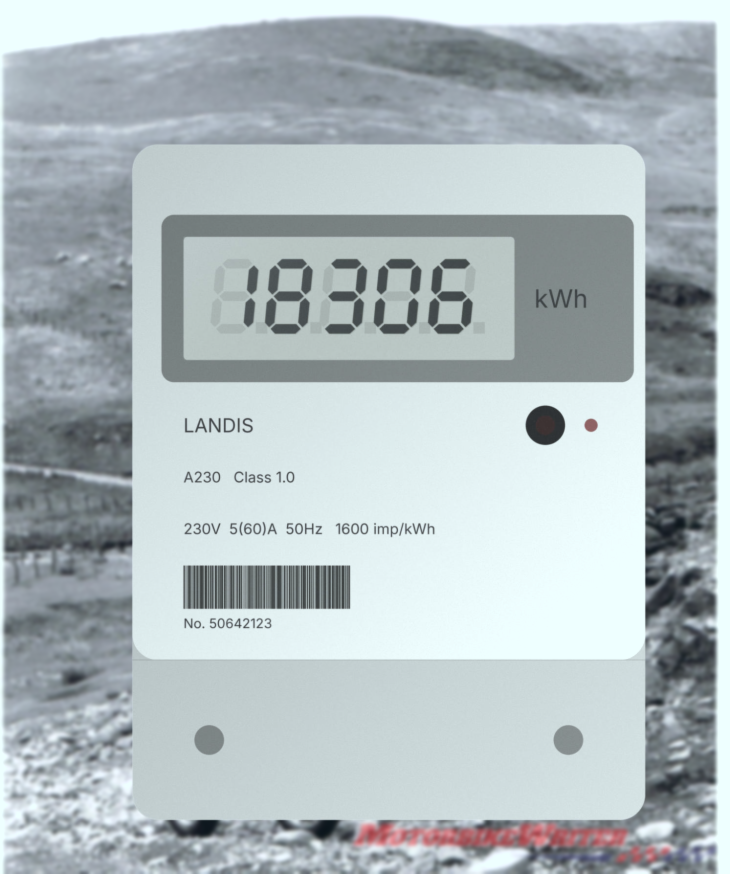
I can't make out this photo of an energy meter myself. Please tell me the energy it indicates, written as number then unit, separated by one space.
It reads 18306 kWh
